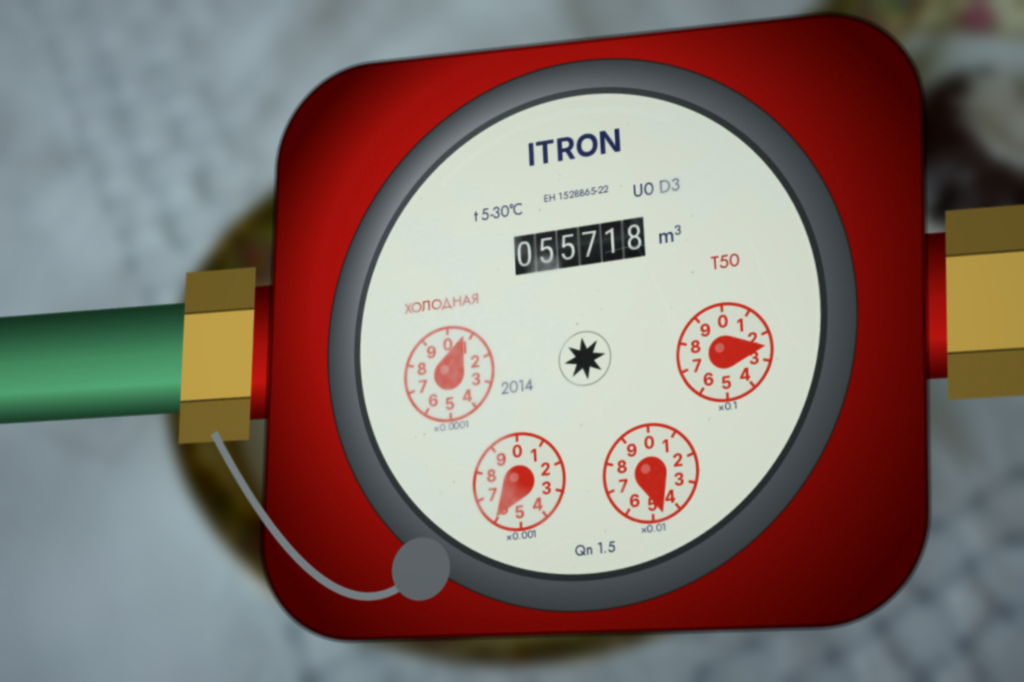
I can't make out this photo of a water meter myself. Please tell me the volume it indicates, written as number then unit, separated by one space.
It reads 55718.2460 m³
